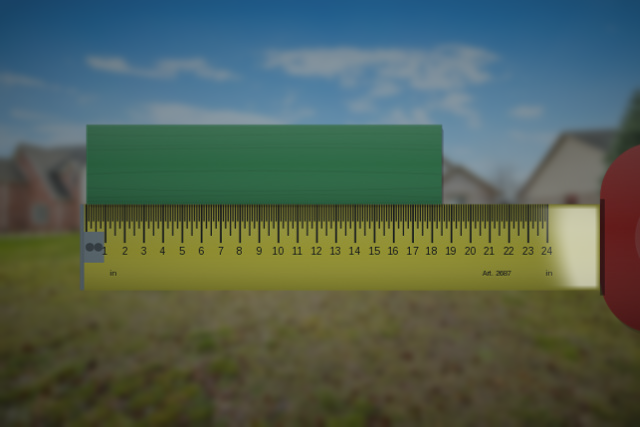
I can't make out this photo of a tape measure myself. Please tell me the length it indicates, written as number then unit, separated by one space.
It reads 18.5 in
